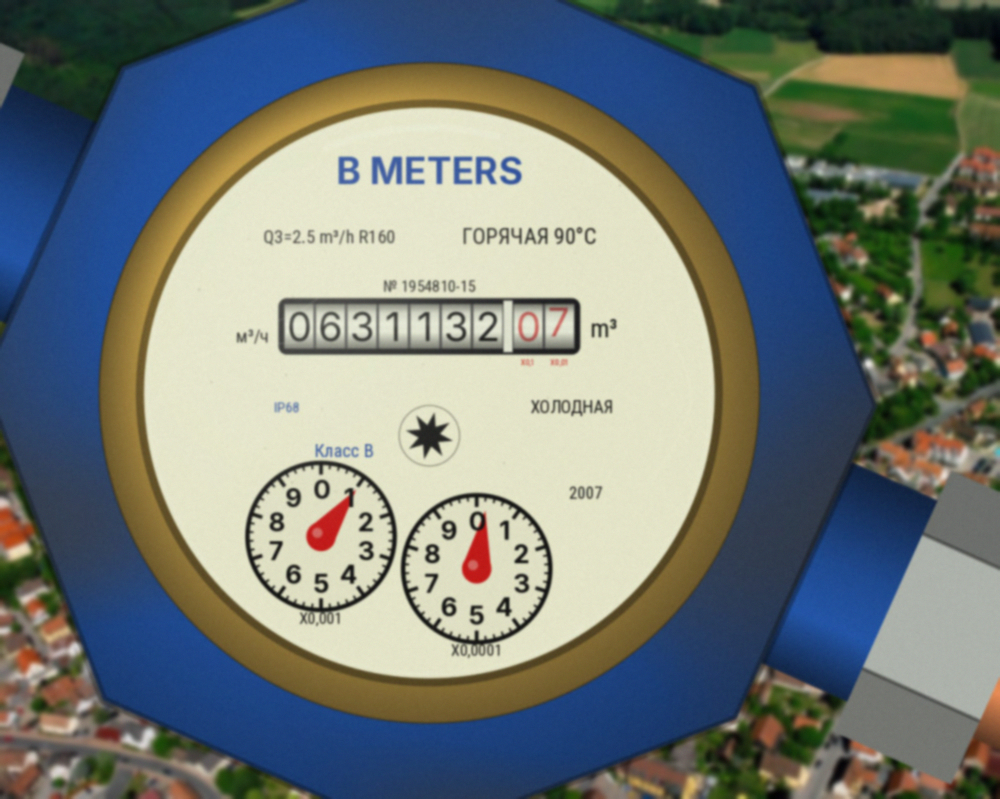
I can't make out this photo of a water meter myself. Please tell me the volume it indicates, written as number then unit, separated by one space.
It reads 631132.0710 m³
